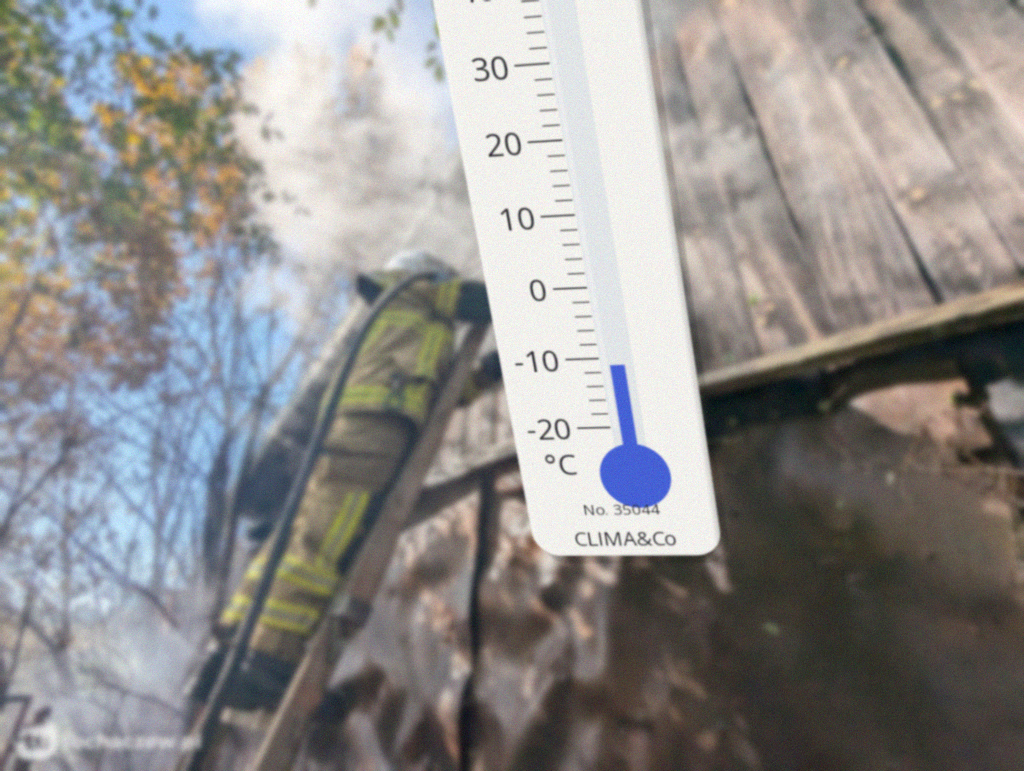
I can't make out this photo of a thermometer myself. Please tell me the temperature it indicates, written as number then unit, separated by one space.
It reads -11 °C
